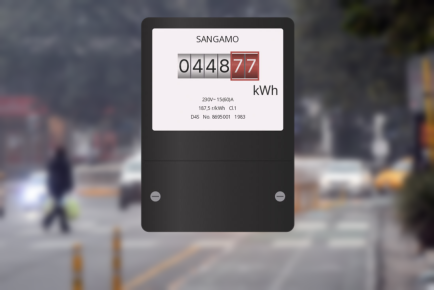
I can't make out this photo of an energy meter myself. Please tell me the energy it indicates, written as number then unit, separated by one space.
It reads 448.77 kWh
